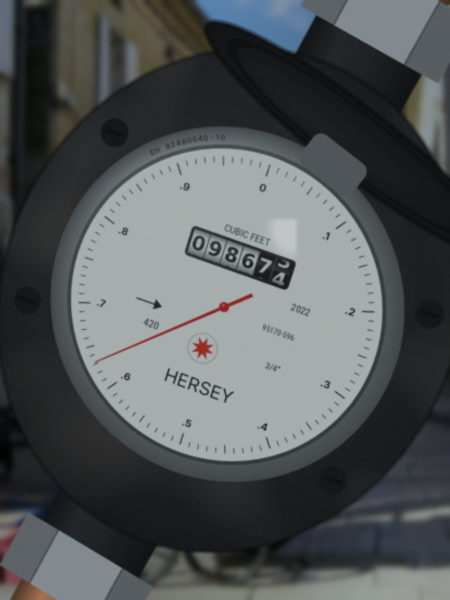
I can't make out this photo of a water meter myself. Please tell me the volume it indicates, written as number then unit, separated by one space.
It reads 98673.63 ft³
